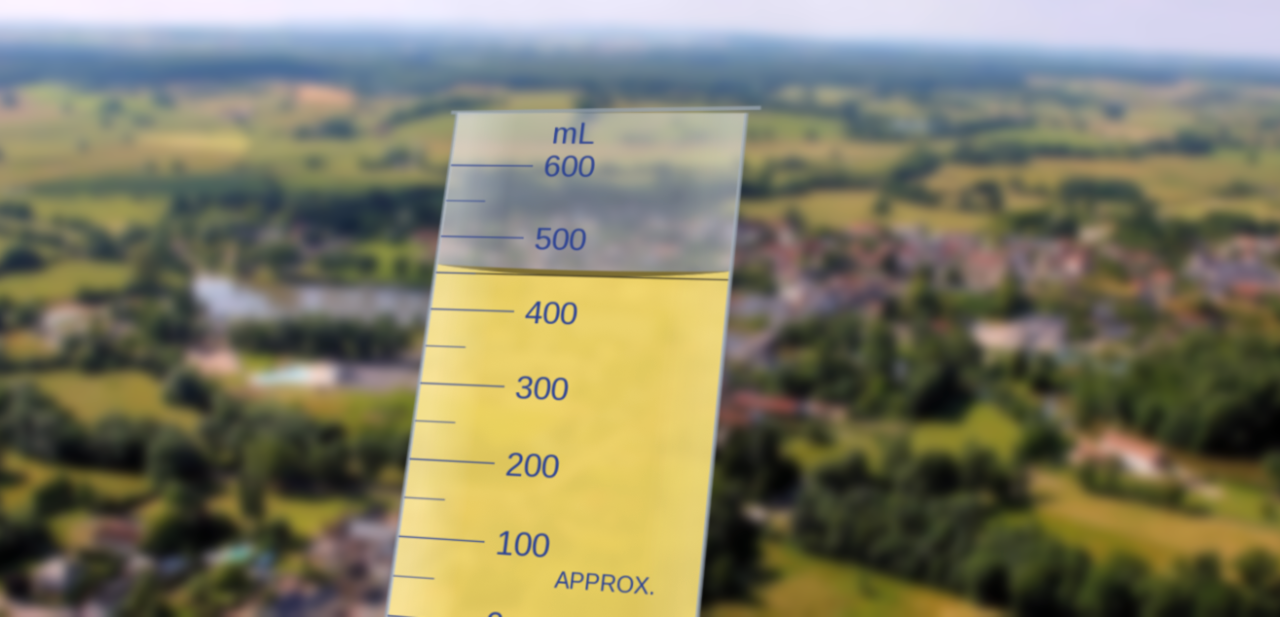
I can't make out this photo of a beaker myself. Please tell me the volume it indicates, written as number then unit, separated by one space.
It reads 450 mL
